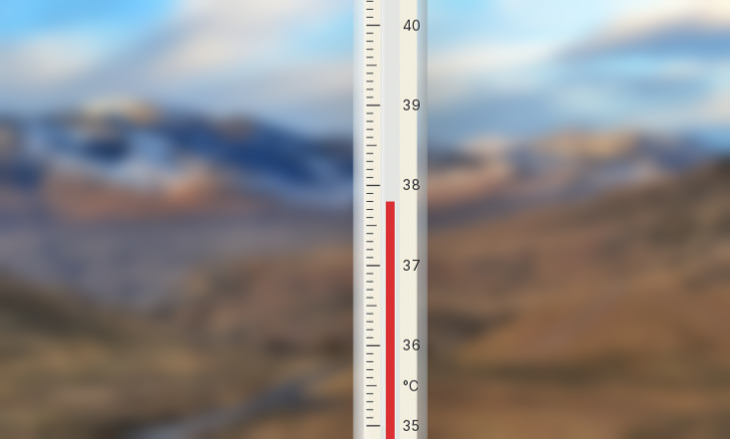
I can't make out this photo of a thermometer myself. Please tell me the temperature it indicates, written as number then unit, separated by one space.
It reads 37.8 °C
